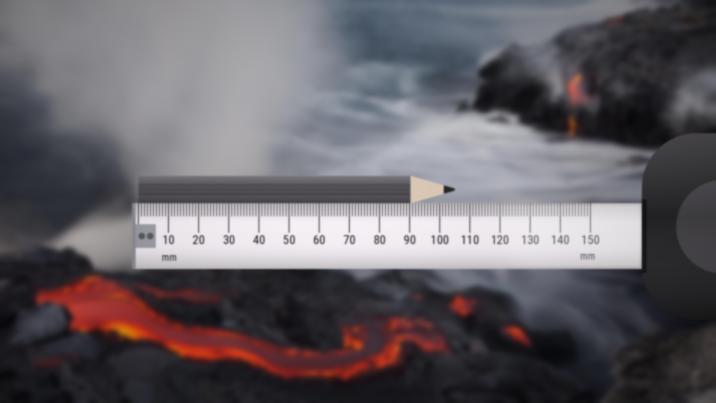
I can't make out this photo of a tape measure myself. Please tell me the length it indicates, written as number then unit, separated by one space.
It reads 105 mm
